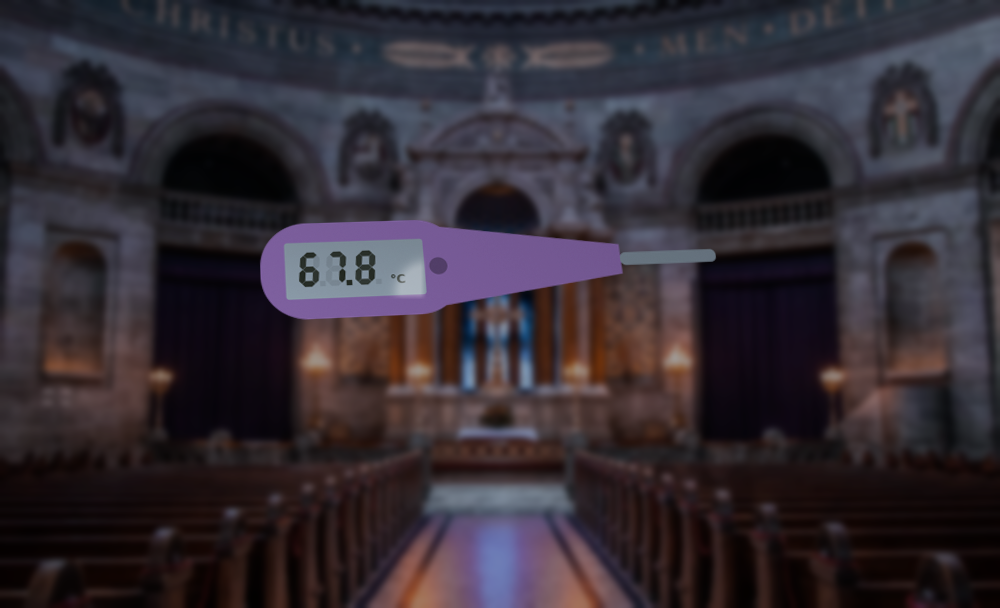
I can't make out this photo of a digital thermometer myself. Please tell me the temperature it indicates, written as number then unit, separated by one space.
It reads 67.8 °C
